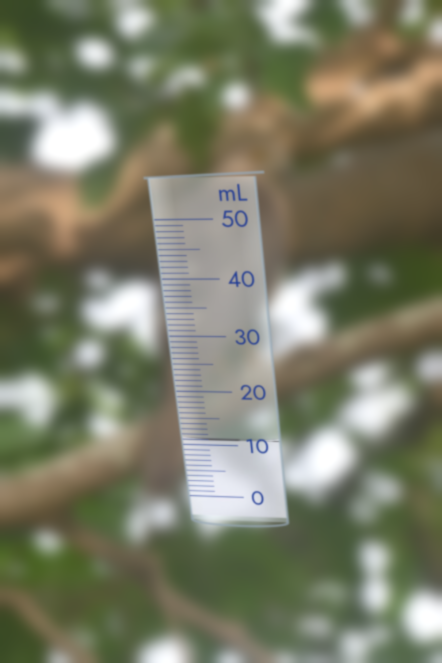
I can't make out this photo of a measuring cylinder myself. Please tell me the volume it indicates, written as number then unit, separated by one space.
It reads 11 mL
